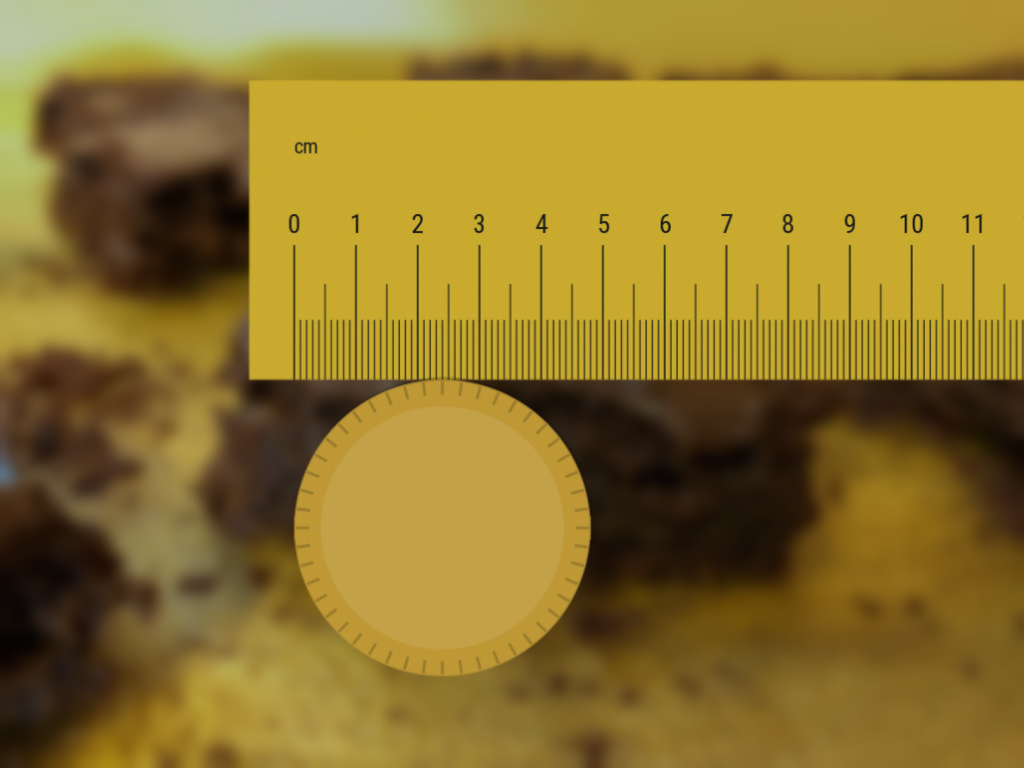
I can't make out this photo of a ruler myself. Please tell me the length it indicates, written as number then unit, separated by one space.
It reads 4.8 cm
